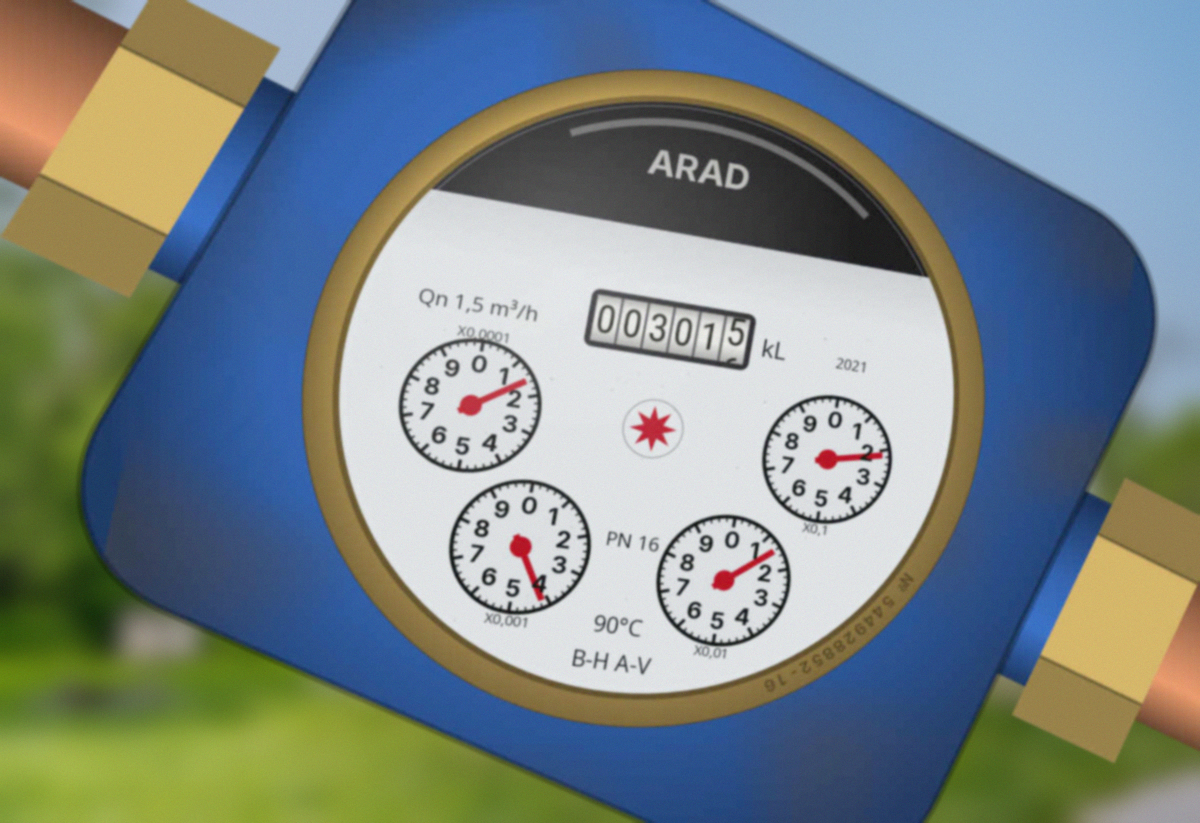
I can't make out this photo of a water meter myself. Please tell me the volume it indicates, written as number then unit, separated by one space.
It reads 3015.2141 kL
